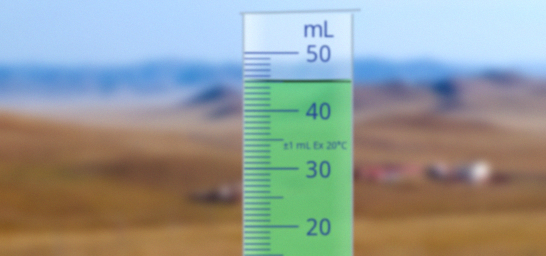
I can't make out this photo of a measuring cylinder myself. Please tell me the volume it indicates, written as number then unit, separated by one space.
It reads 45 mL
